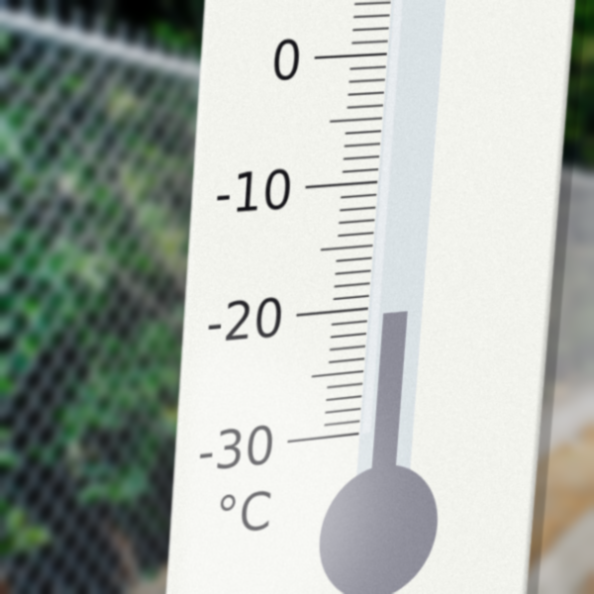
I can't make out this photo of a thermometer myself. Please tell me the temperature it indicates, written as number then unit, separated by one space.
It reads -20.5 °C
